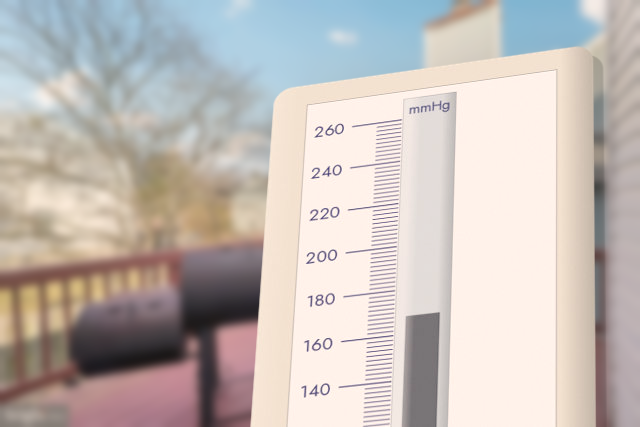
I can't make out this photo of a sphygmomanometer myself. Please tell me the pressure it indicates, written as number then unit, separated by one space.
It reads 168 mmHg
